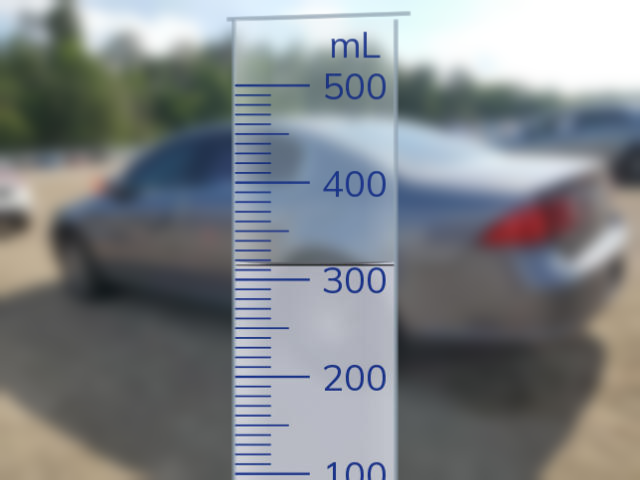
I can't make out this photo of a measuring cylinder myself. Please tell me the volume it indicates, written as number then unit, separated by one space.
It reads 315 mL
